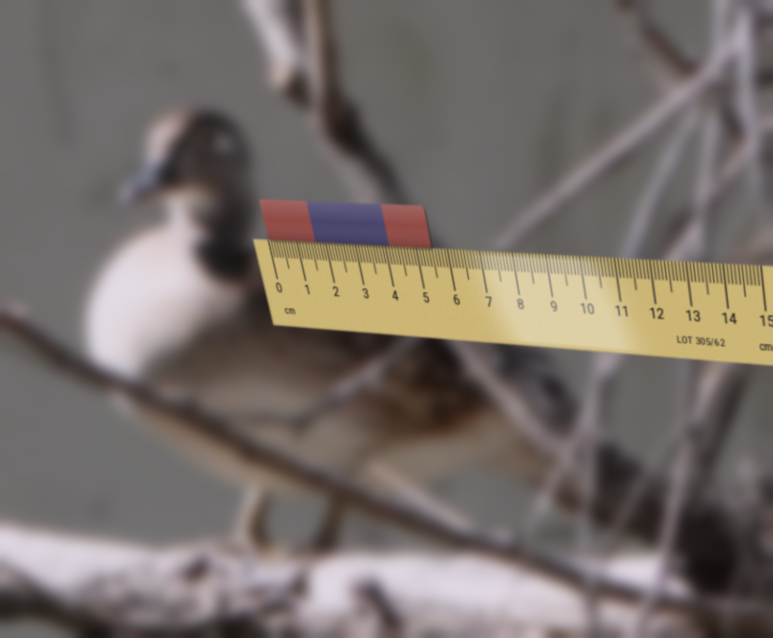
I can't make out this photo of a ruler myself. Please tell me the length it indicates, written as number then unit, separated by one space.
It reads 5.5 cm
